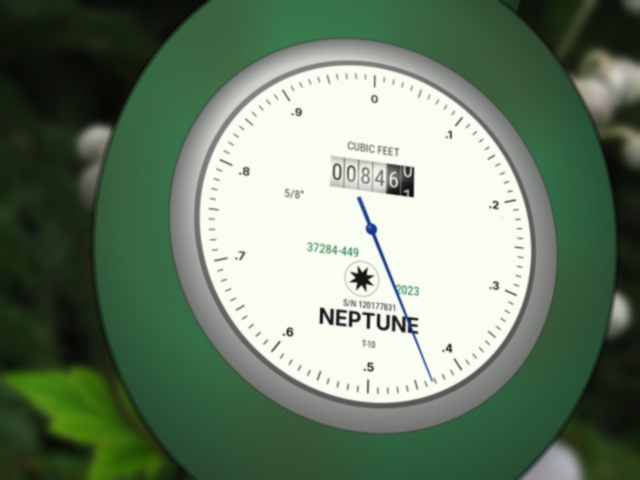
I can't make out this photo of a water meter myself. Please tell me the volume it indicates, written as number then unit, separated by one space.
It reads 8460.43 ft³
